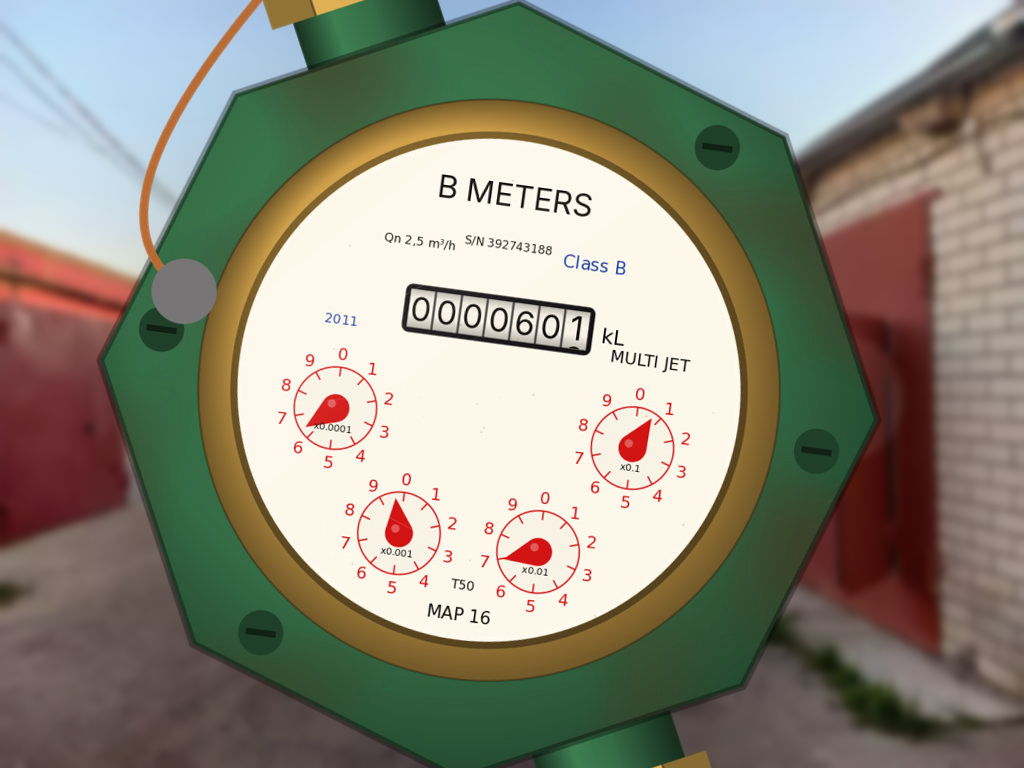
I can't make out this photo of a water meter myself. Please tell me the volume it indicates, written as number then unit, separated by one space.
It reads 601.0696 kL
